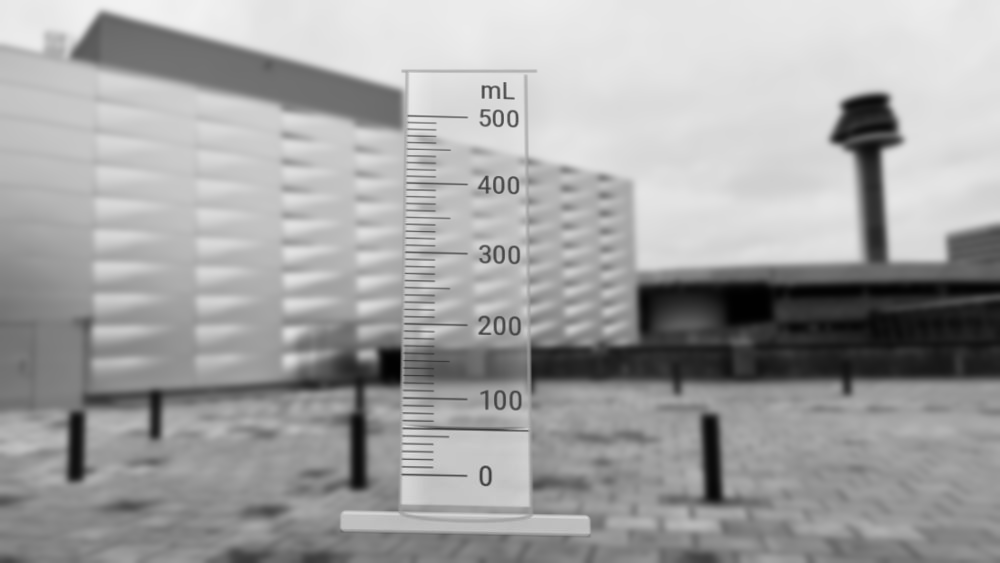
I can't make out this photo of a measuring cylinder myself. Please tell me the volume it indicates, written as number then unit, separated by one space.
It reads 60 mL
